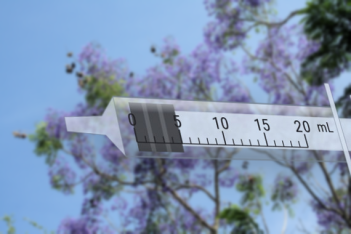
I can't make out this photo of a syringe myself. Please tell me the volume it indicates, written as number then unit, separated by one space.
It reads 0 mL
